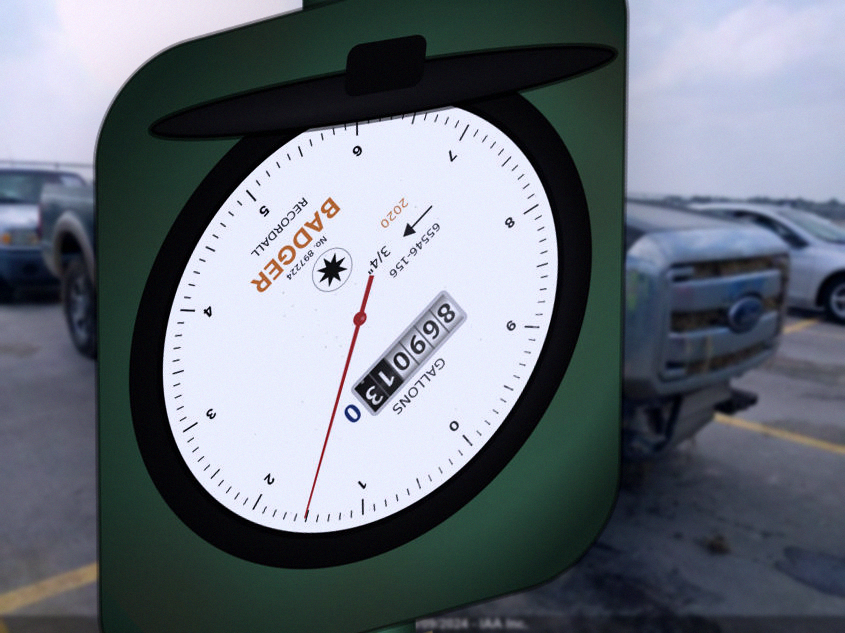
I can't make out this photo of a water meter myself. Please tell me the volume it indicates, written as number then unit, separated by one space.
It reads 8690131.5 gal
